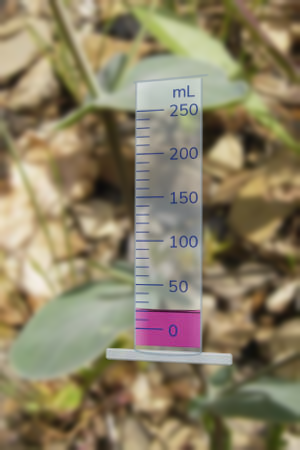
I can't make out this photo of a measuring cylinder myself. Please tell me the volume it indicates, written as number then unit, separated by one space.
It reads 20 mL
